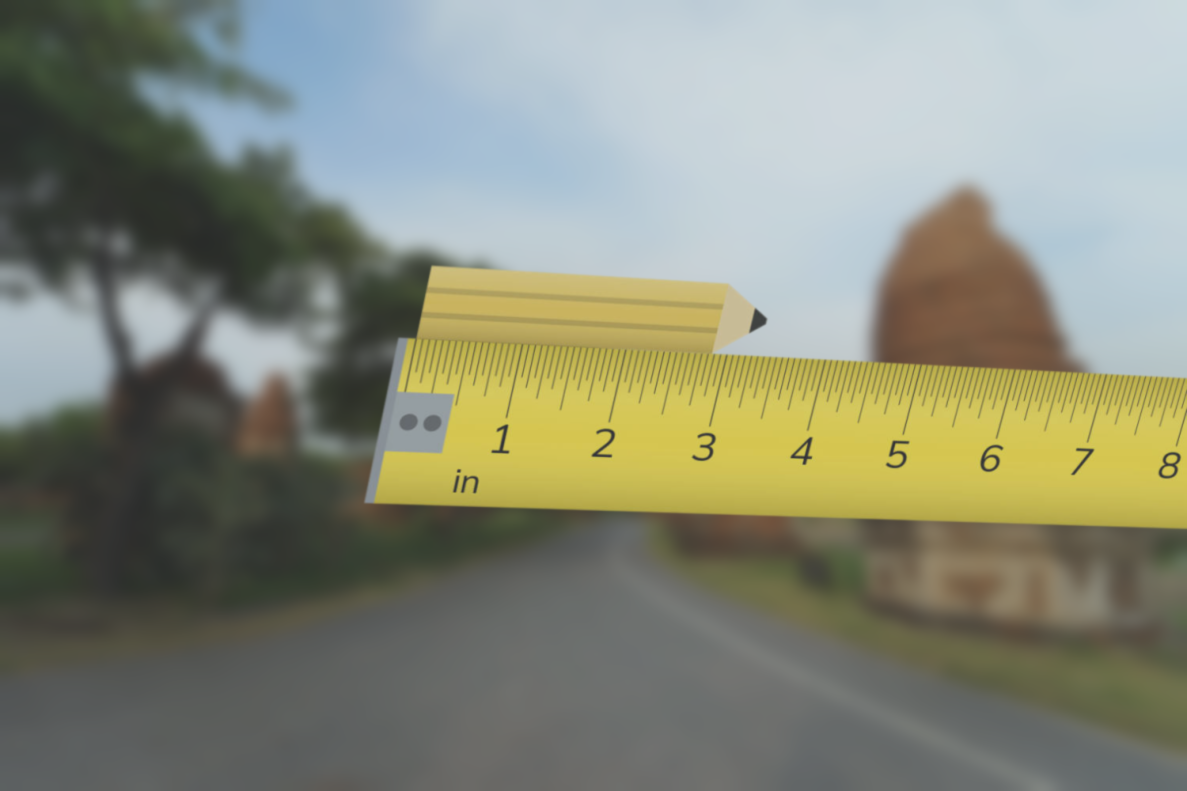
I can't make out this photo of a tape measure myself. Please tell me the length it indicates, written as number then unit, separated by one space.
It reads 3.3125 in
